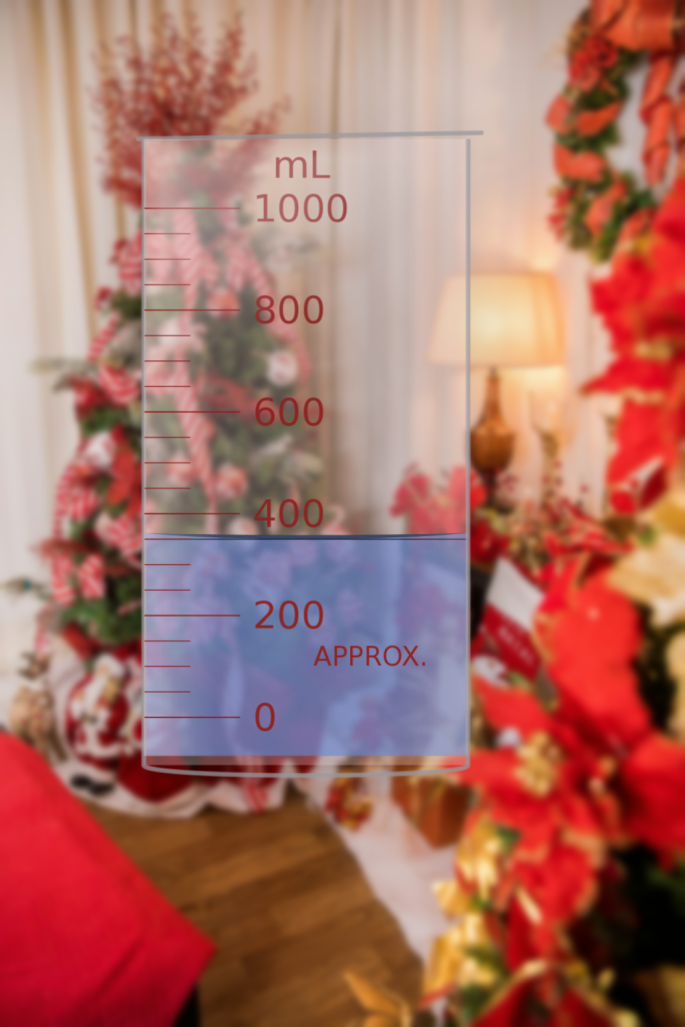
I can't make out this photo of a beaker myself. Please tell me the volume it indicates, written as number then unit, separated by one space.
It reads 350 mL
